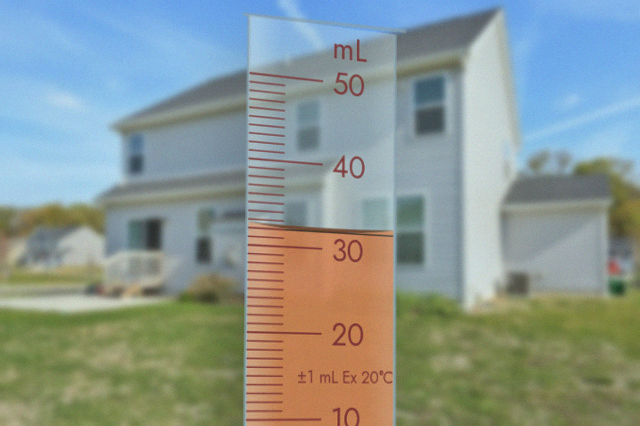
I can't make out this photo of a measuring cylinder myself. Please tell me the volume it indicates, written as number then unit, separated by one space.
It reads 32 mL
